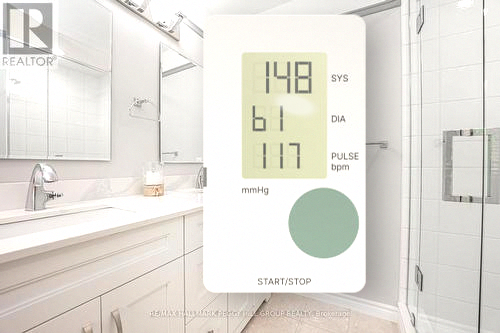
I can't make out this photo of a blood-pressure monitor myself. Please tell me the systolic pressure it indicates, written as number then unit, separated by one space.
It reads 148 mmHg
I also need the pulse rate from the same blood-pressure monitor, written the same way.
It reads 117 bpm
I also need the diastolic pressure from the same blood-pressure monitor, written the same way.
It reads 61 mmHg
